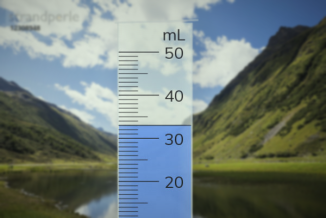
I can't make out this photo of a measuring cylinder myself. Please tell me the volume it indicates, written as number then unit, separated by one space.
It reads 33 mL
